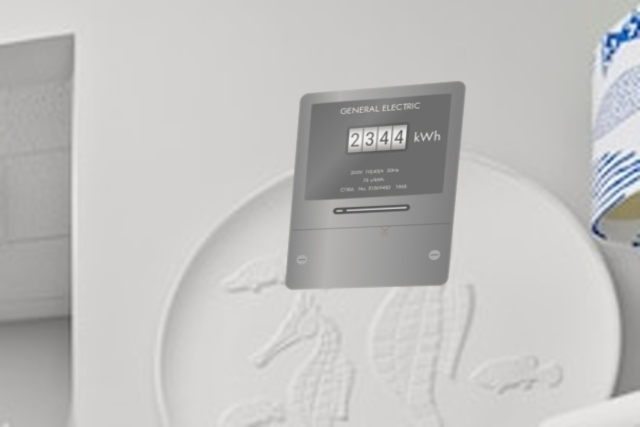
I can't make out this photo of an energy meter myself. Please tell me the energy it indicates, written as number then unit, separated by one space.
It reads 2344 kWh
